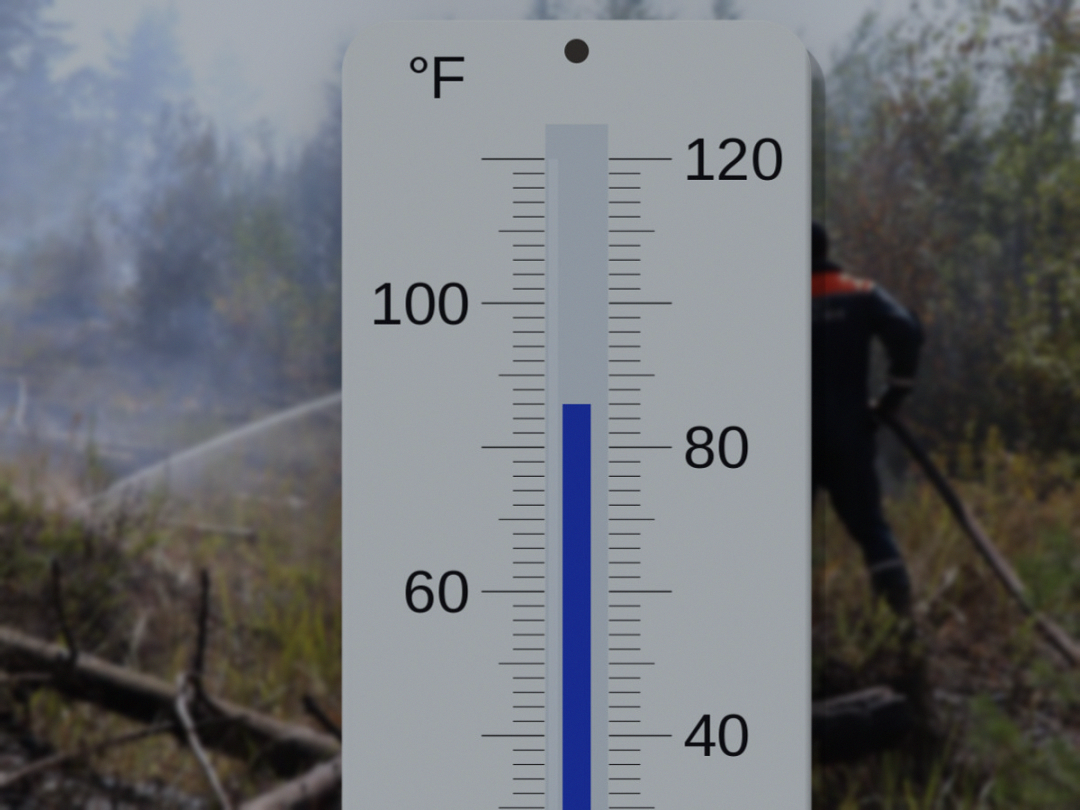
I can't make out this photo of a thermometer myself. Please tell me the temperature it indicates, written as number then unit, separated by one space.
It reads 86 °F
